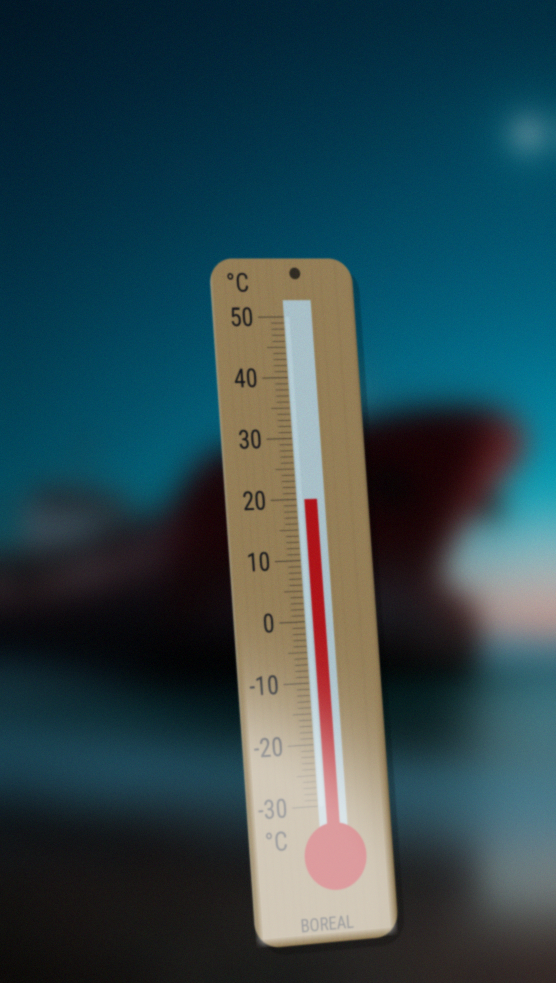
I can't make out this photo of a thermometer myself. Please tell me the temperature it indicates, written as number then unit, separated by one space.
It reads 20 °C
